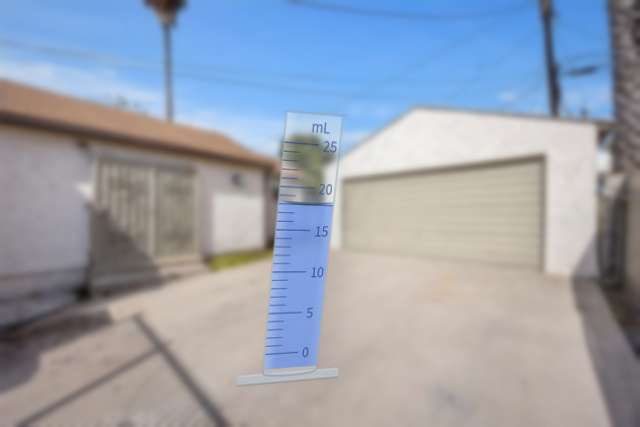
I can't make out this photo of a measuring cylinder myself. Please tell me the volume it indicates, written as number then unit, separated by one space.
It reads 18 mL
